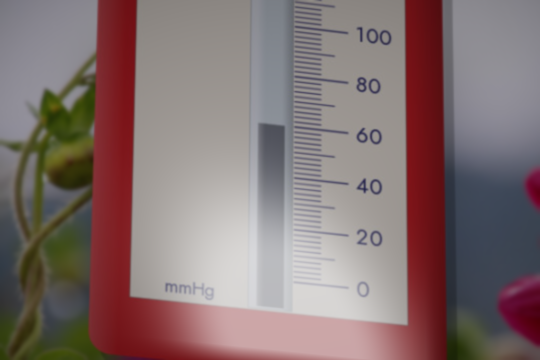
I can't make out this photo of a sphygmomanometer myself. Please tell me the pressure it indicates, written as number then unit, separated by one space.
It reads 60 mmHg
